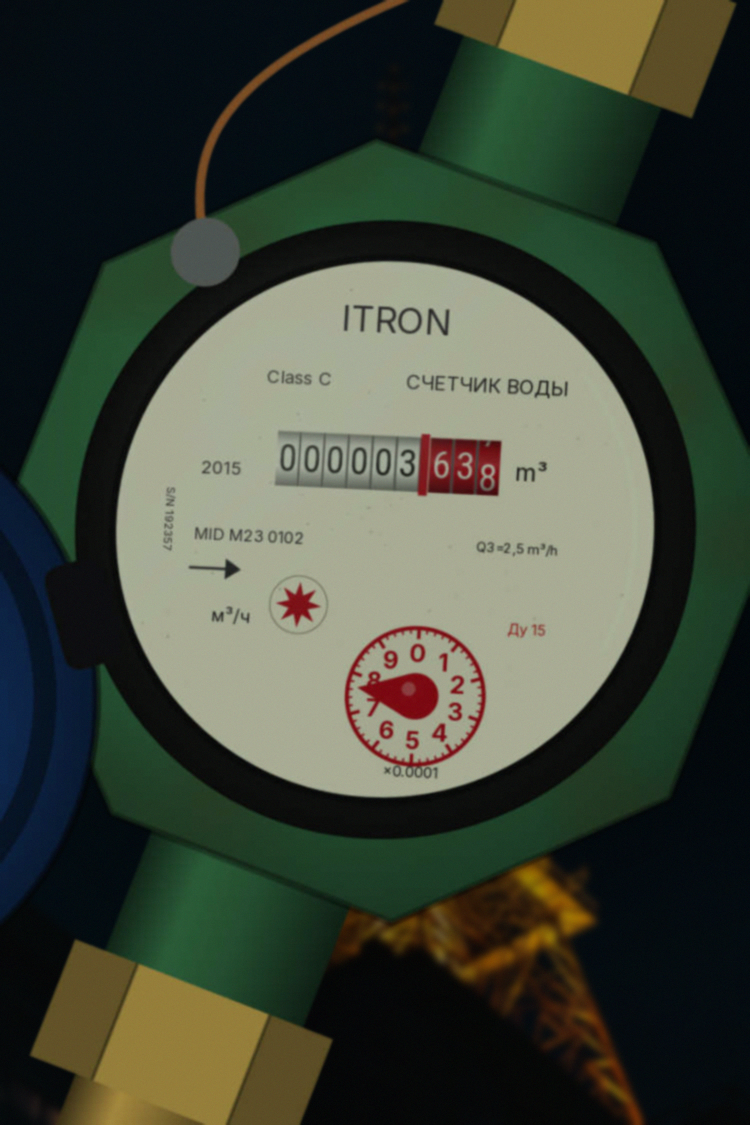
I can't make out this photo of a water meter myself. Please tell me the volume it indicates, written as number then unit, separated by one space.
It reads 3.6377 m³
